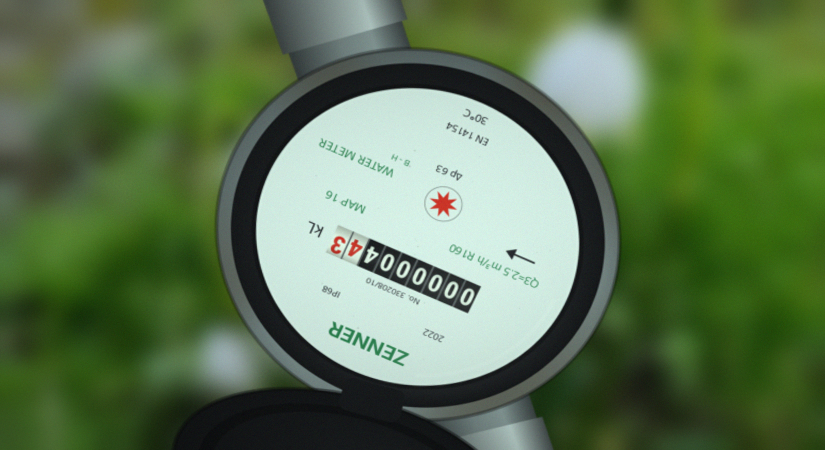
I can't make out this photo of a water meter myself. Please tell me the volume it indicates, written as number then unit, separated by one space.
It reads 4.43 kL
